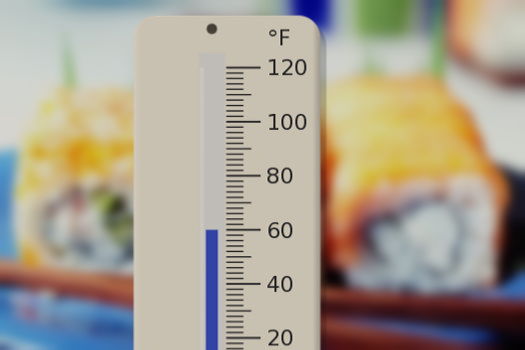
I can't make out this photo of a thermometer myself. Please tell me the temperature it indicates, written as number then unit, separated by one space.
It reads 60 °F
